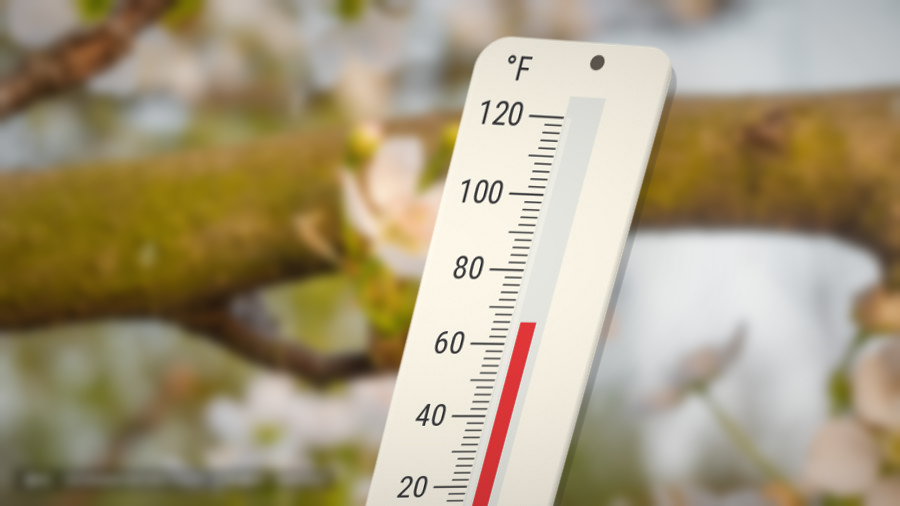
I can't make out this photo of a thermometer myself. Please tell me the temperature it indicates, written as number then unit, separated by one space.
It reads 66 °F
